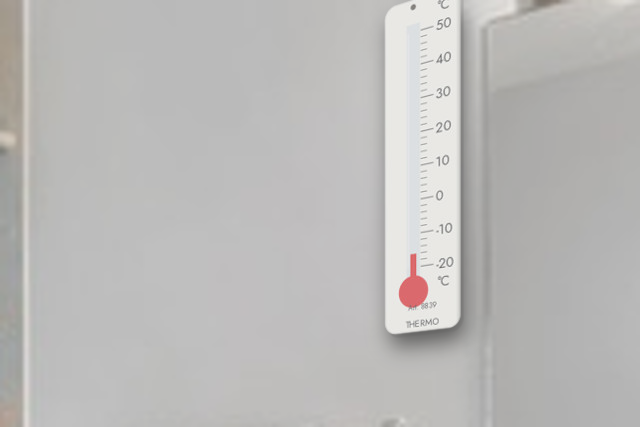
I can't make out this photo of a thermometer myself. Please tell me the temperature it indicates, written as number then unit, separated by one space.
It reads -16 °C
